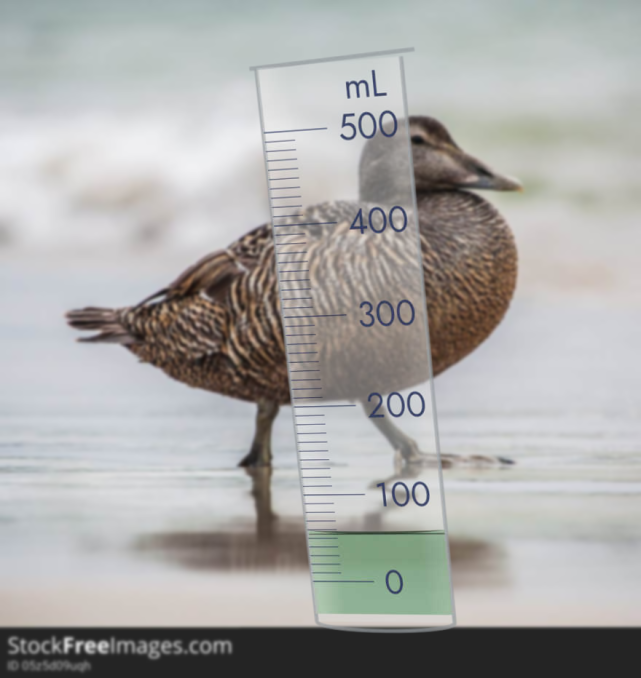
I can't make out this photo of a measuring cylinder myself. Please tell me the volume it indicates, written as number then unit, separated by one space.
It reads 55 mL
